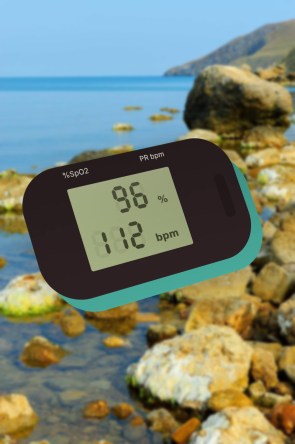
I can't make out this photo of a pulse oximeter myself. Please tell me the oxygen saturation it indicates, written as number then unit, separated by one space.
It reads 96 %
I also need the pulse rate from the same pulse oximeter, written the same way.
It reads 112 bpm
